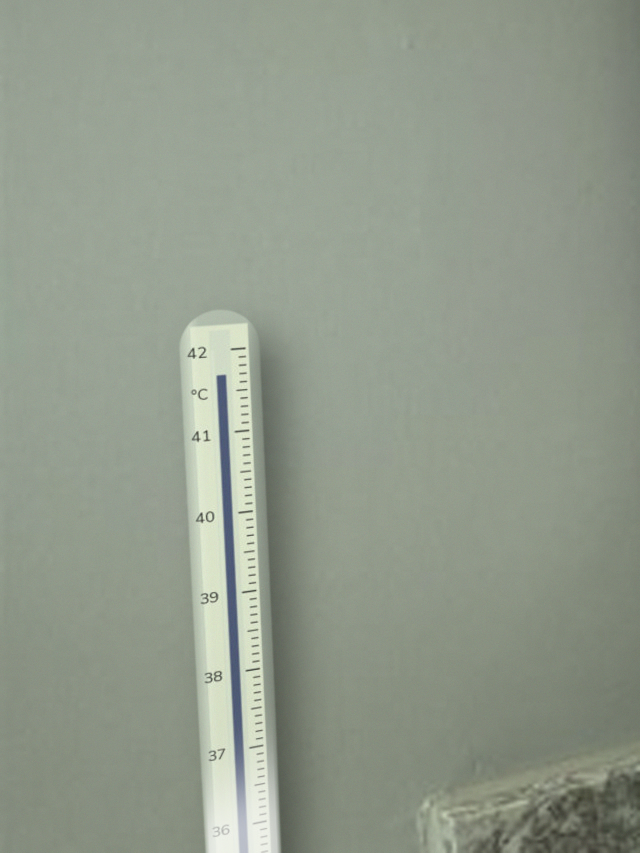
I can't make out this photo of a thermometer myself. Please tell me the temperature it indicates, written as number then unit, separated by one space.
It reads 41.7 °C
